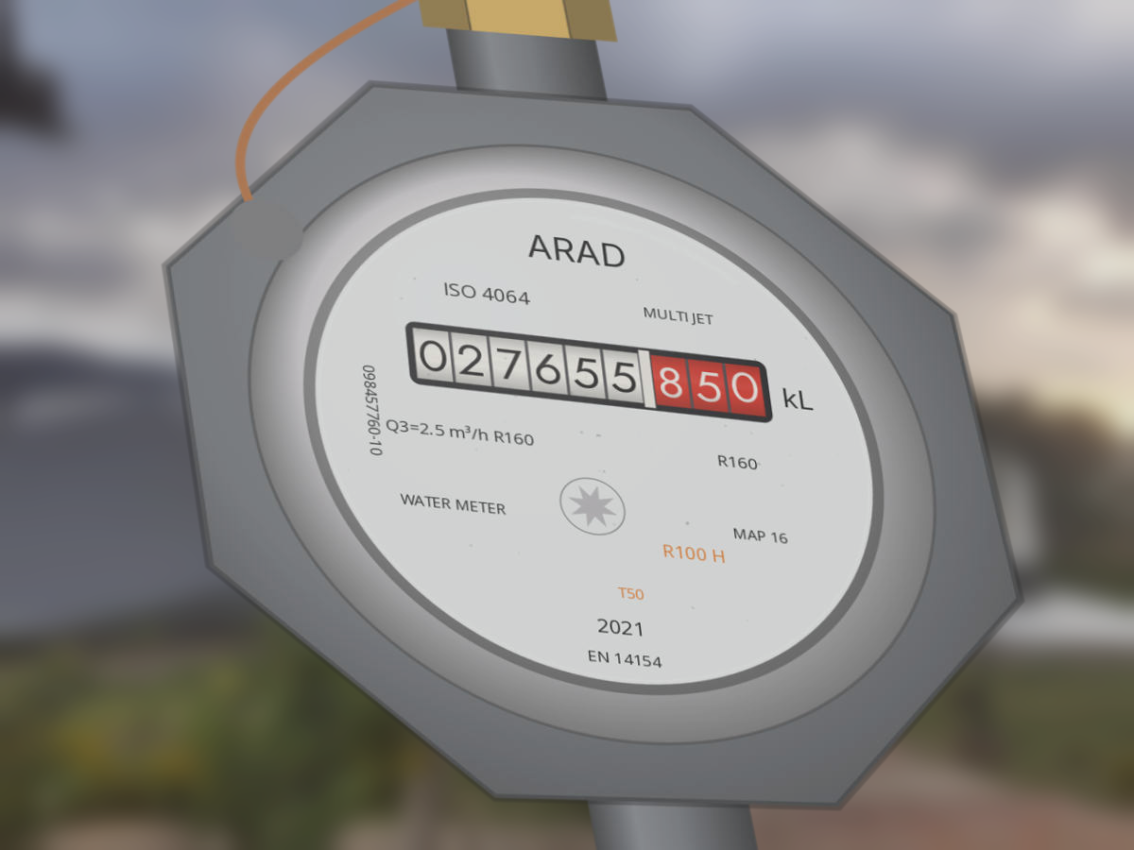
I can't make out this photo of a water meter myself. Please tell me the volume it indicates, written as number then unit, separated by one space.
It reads 27655.850 kL
